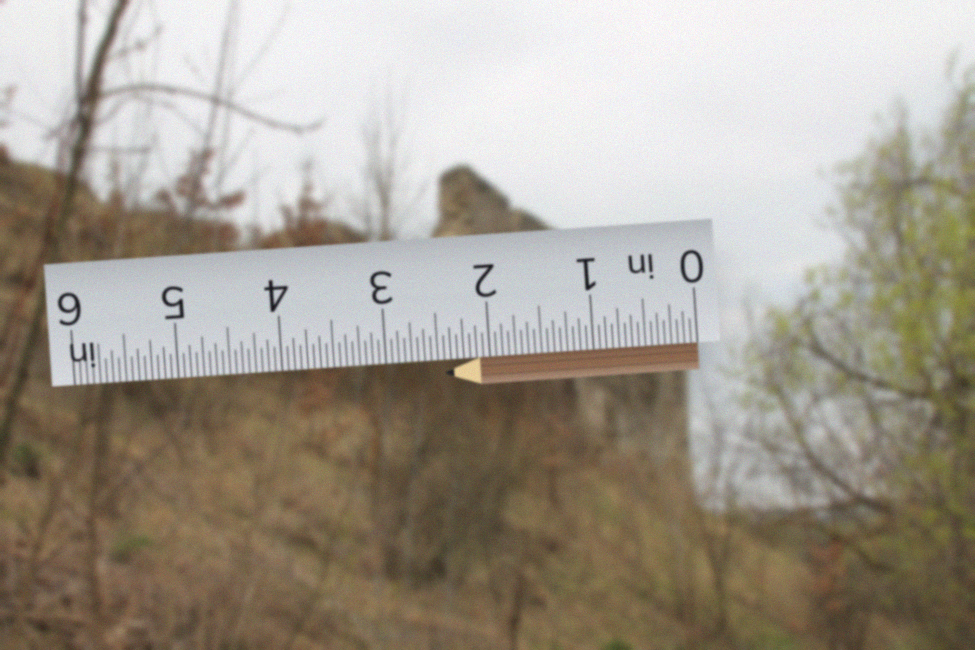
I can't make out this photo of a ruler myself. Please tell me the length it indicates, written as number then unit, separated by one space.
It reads 2.4375 in
